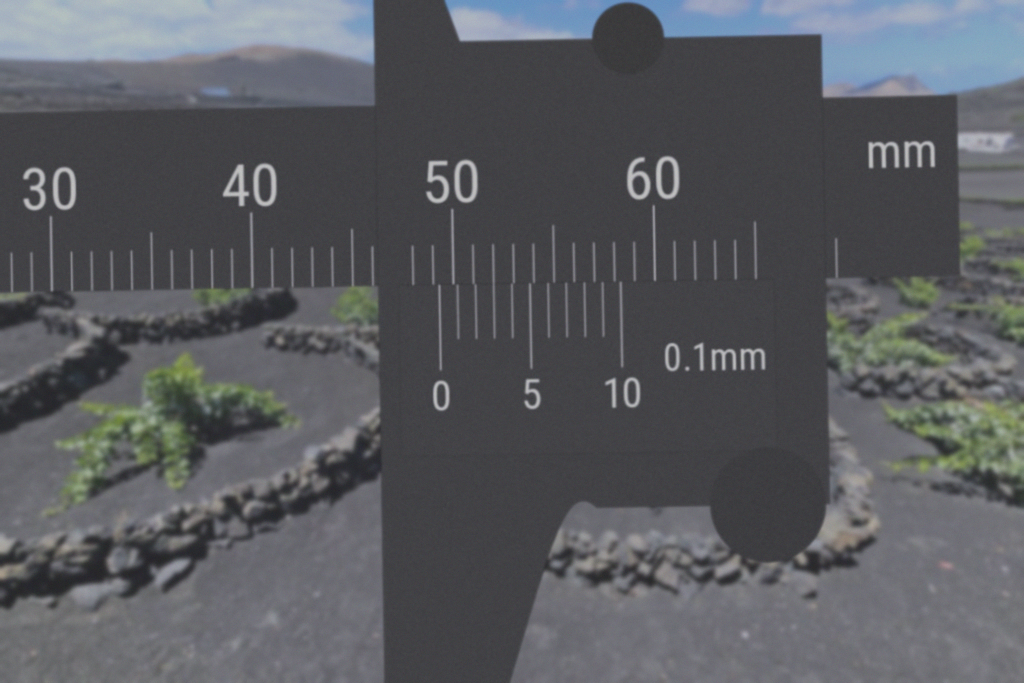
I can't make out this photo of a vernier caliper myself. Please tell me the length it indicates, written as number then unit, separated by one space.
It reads 49.3 mm
